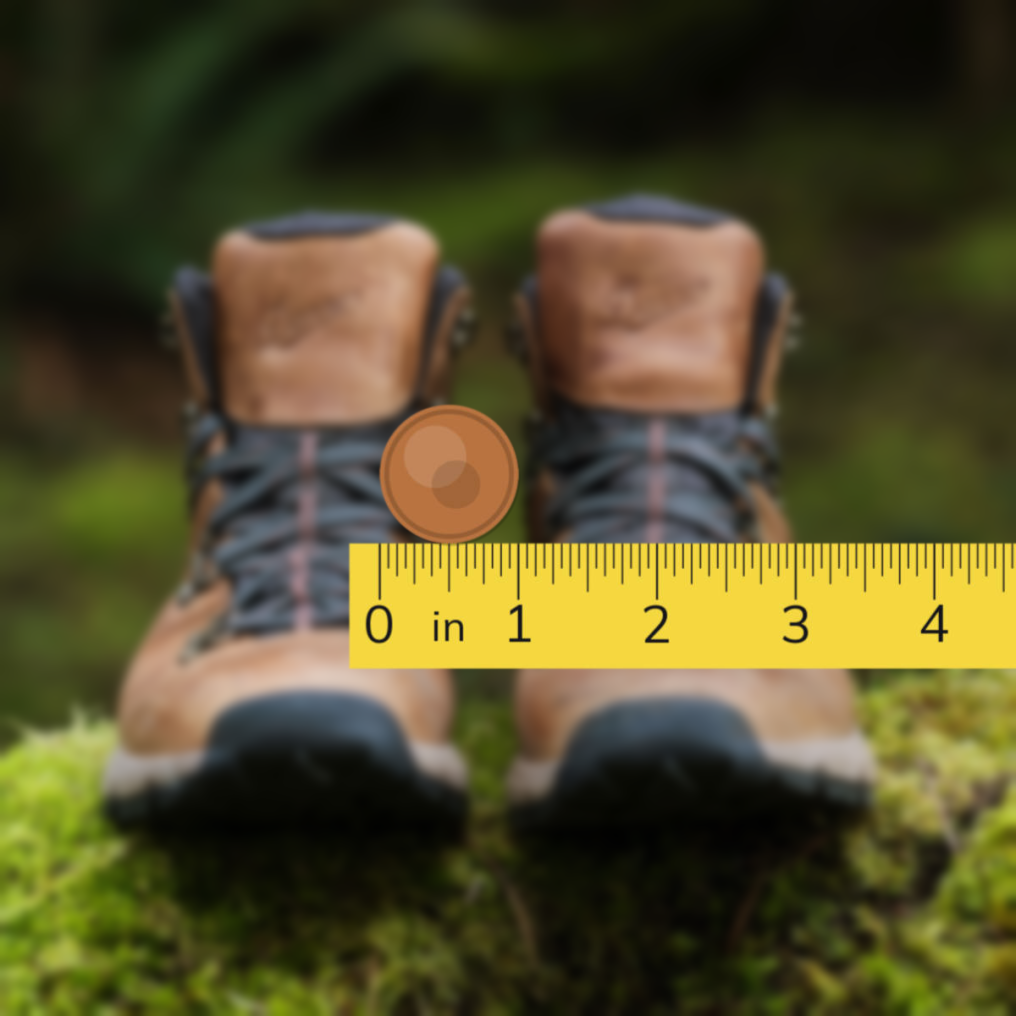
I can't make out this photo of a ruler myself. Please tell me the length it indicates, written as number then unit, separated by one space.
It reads 1 in
